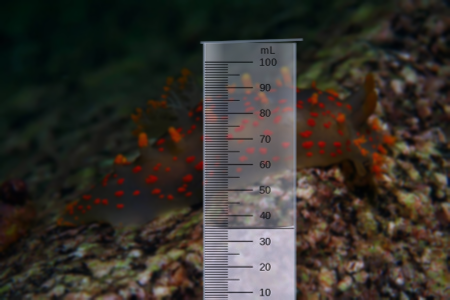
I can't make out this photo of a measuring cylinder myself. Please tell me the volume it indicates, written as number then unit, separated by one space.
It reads 35 mL
